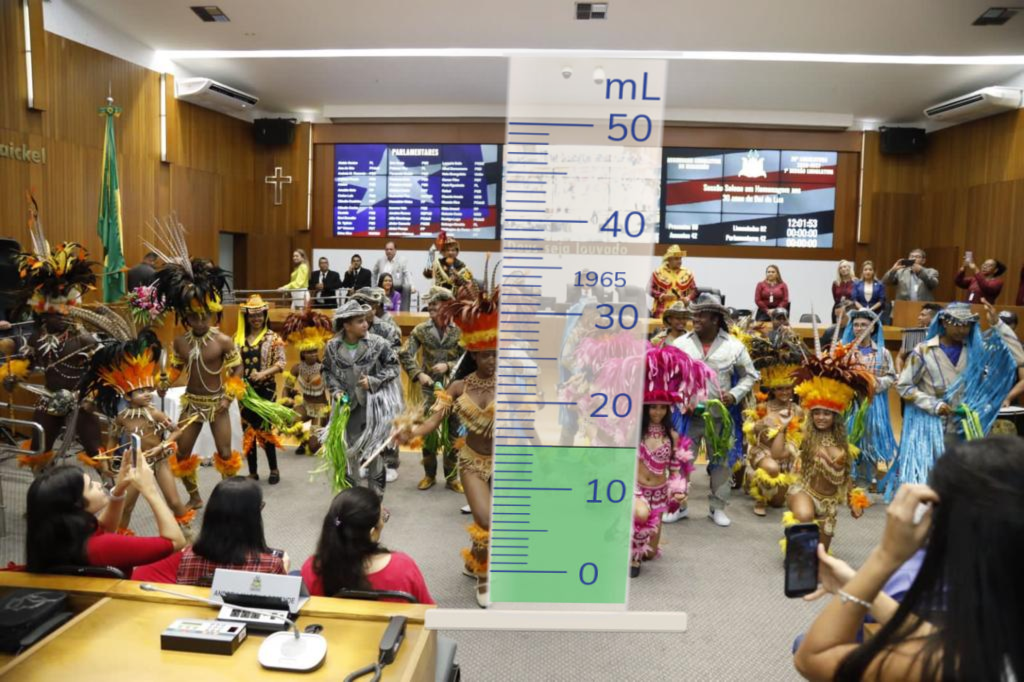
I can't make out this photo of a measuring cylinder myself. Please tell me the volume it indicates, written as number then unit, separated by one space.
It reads 15 mL
